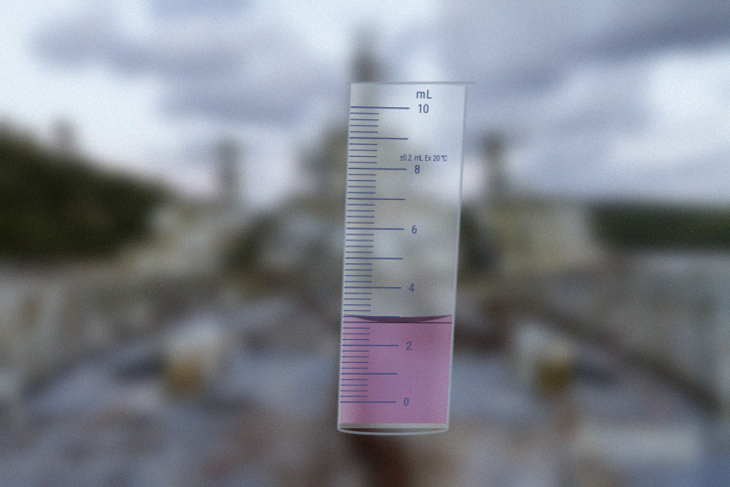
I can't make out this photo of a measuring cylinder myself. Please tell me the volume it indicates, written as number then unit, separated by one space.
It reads 2.8 mL
